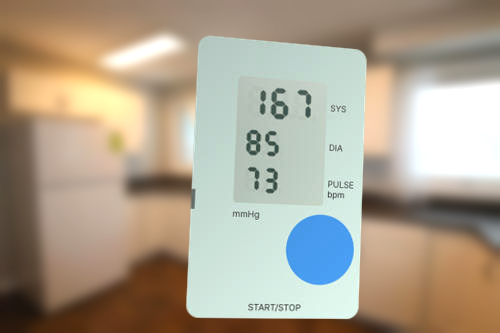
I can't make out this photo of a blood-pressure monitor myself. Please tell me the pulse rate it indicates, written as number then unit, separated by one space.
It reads 73 bpm
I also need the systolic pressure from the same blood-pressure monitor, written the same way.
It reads 167 mmHg
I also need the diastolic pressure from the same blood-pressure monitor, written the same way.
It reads 85 mmHg
